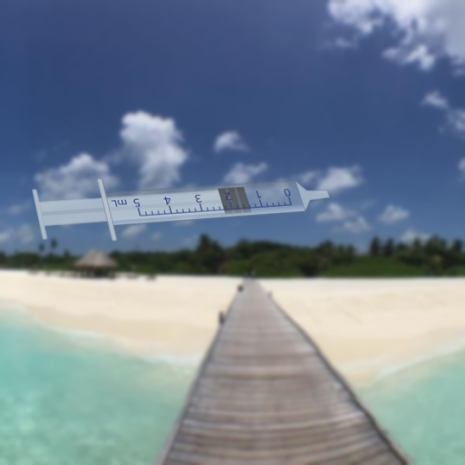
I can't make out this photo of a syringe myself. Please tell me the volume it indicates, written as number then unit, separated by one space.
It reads 1.4 mL
